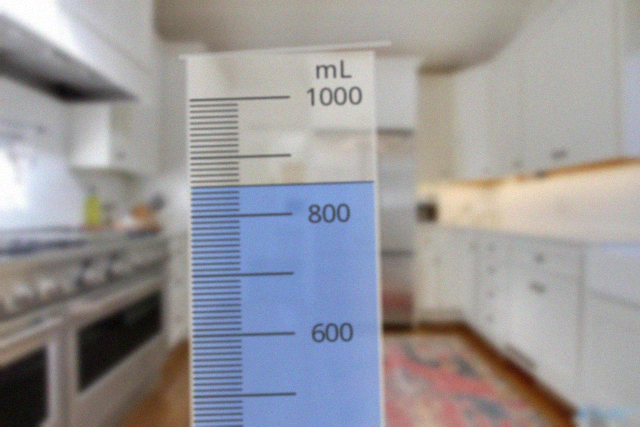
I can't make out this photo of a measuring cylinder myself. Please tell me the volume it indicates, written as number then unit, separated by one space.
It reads 850 mL
